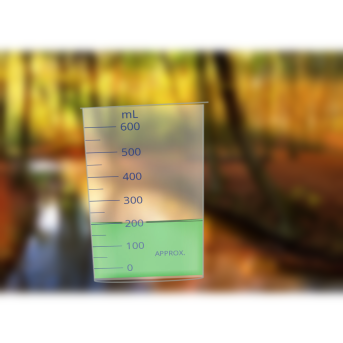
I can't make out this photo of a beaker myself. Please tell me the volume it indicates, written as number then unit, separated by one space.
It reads 200 mL
